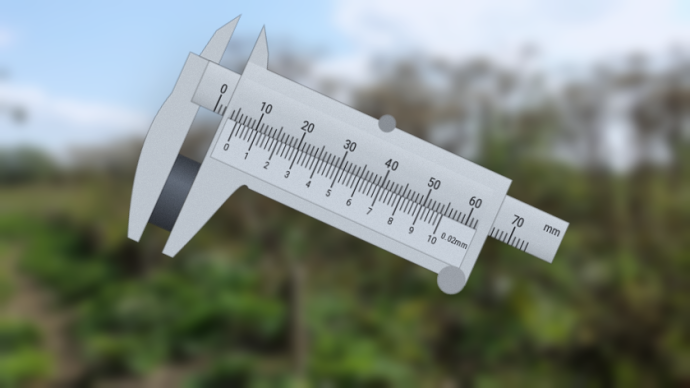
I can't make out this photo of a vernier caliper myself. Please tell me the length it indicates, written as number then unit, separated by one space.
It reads 5.5 mm
